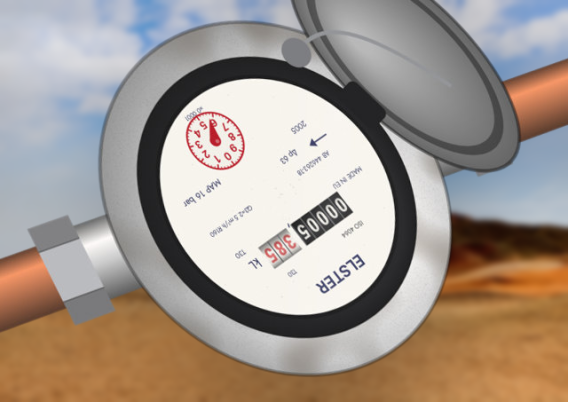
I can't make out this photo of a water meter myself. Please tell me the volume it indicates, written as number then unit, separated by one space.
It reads 5.3855 kL
